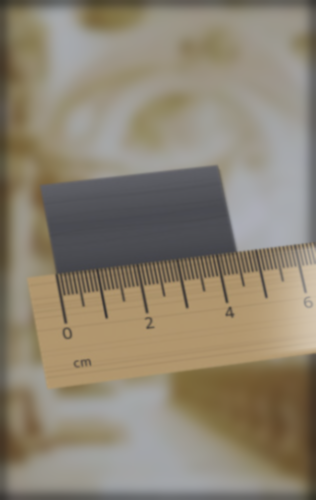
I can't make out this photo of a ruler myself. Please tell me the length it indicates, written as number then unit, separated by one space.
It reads 4.5 cm
